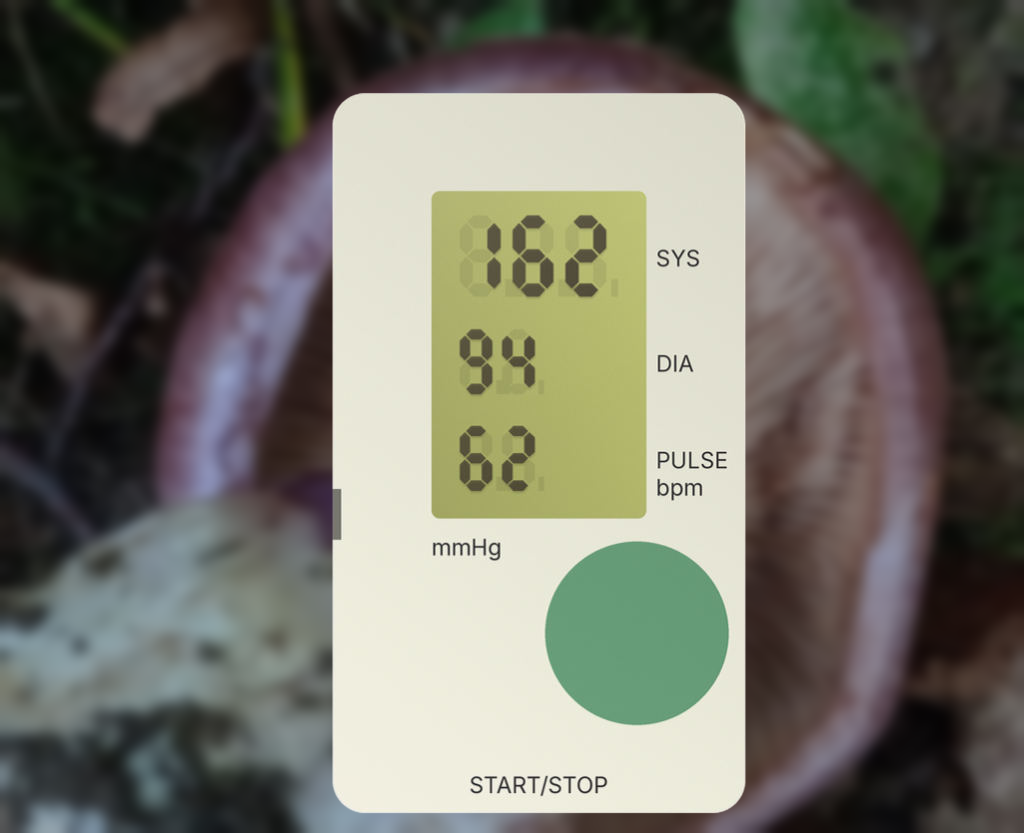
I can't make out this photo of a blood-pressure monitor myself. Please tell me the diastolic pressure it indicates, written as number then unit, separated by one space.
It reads 94 mmHg
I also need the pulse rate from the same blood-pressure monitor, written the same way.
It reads 62 bpm
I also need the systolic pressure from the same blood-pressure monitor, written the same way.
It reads 162 mmHg
